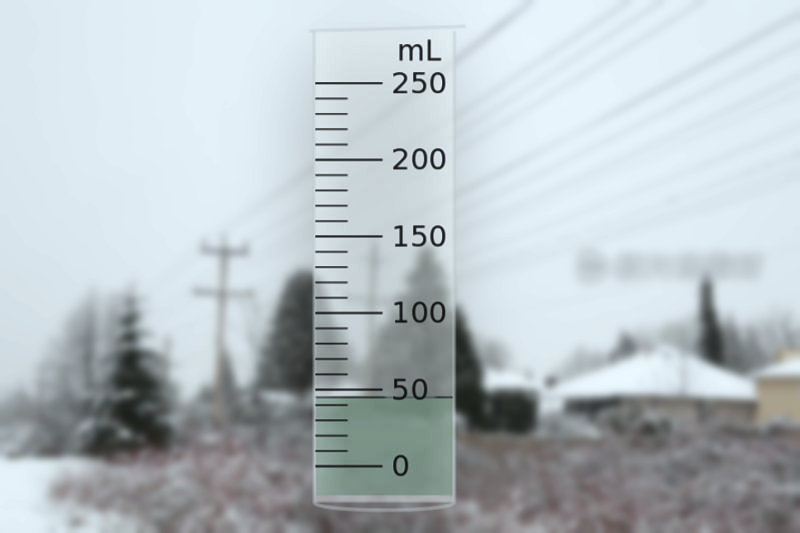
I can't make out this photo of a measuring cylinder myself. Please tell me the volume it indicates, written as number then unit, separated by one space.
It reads 45 mL
